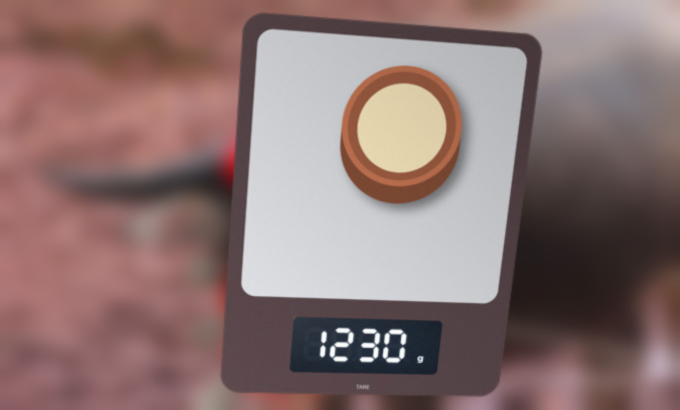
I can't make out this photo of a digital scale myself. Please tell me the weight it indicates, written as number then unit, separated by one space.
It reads 1230 g
